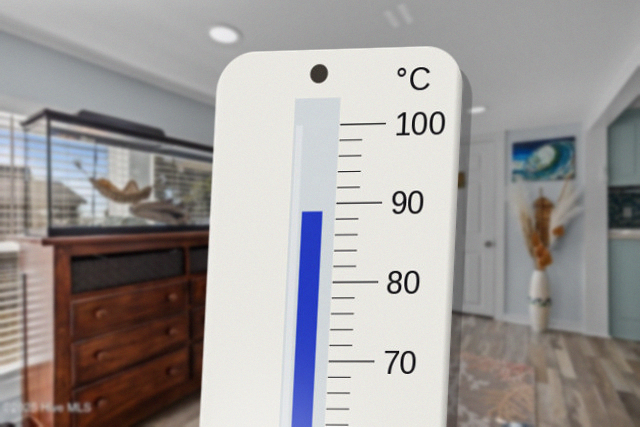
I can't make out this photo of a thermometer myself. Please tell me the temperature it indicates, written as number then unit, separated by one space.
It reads 89 °C
